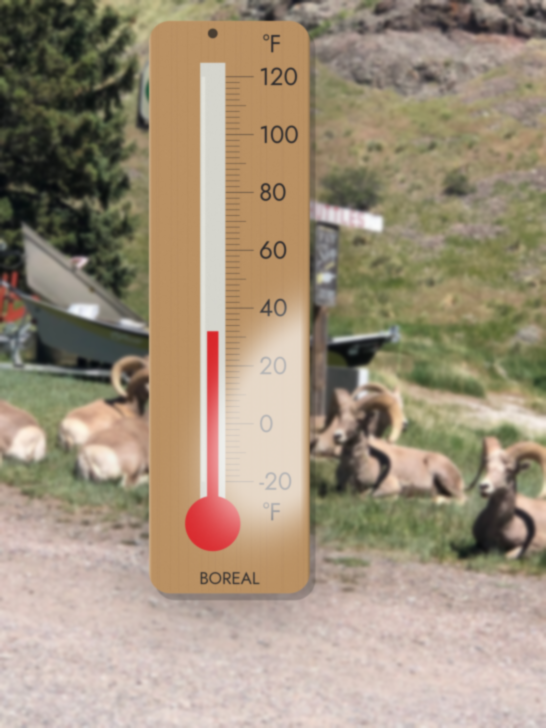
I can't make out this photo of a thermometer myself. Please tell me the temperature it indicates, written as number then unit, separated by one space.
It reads 32 °F
